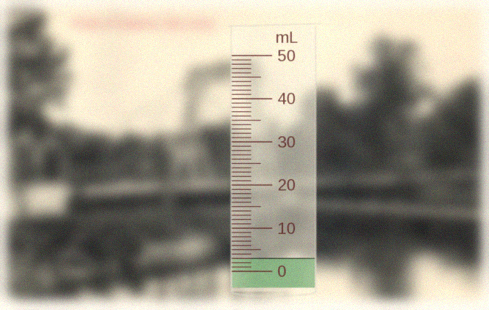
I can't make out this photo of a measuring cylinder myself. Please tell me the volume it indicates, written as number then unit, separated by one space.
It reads 3 mL
